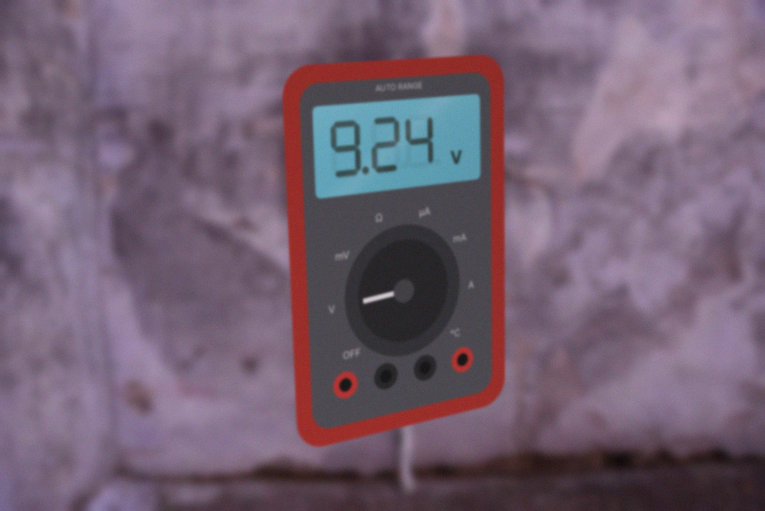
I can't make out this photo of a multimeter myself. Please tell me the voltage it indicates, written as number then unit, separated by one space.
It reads 9.24 V
